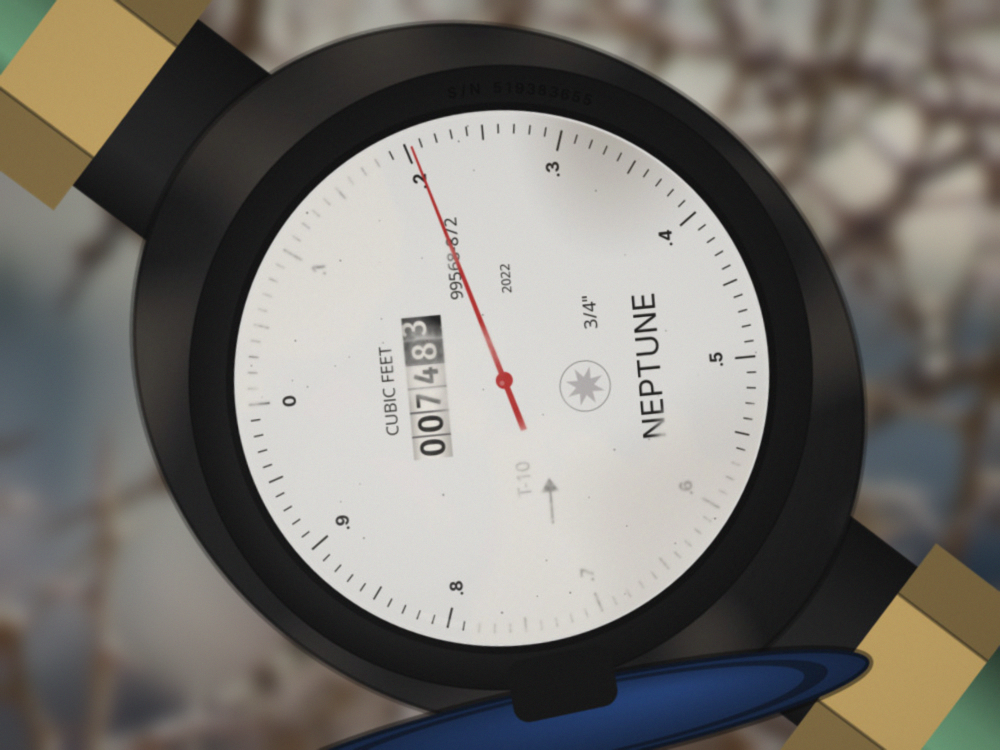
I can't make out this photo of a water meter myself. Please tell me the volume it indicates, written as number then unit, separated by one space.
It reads 7483.20 ft³
